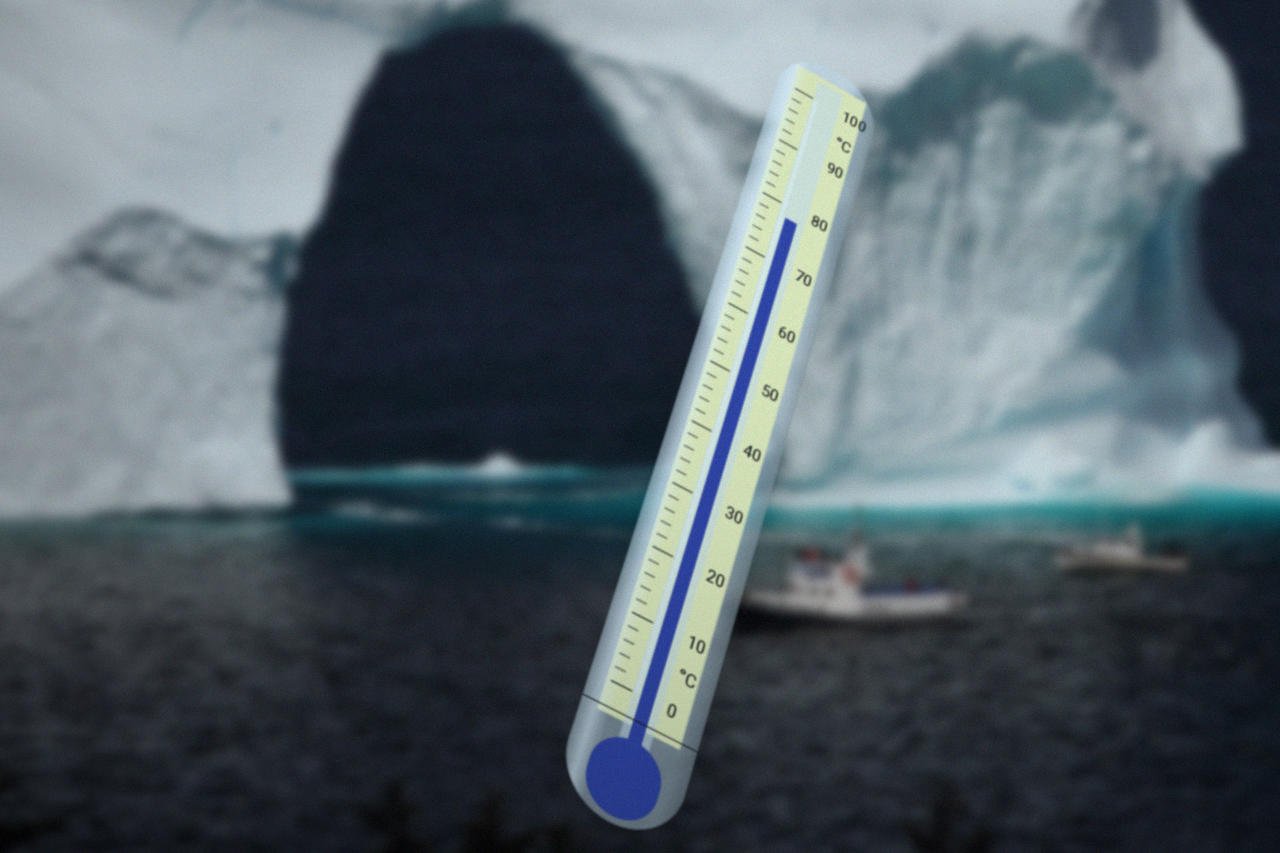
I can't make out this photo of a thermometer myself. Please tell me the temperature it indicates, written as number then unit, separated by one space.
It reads 78 °C
